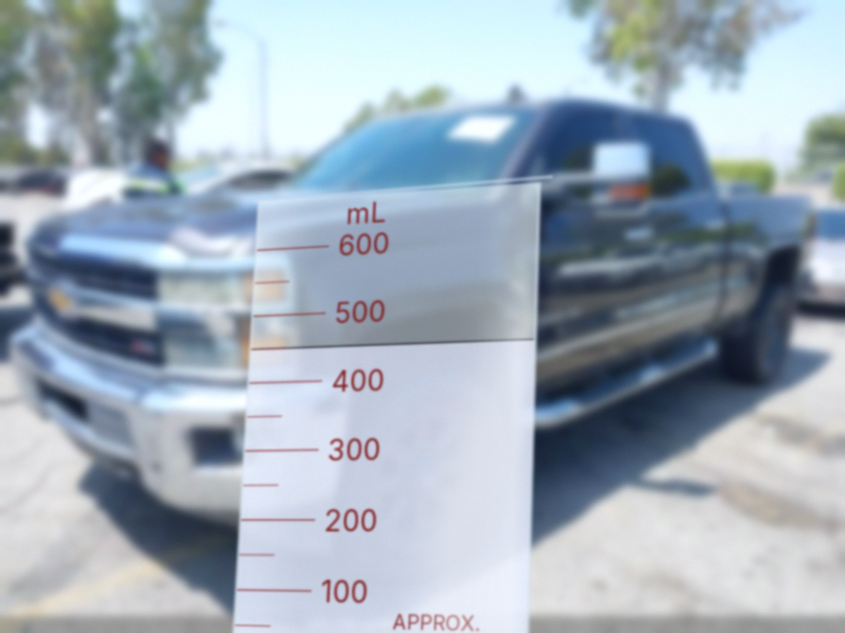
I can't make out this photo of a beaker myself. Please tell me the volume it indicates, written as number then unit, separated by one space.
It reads 450 mL
